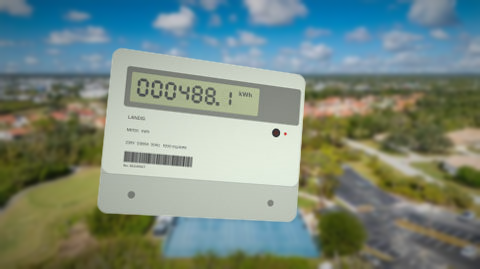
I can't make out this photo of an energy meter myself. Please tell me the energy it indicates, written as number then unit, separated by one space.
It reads 488.1 kWh
